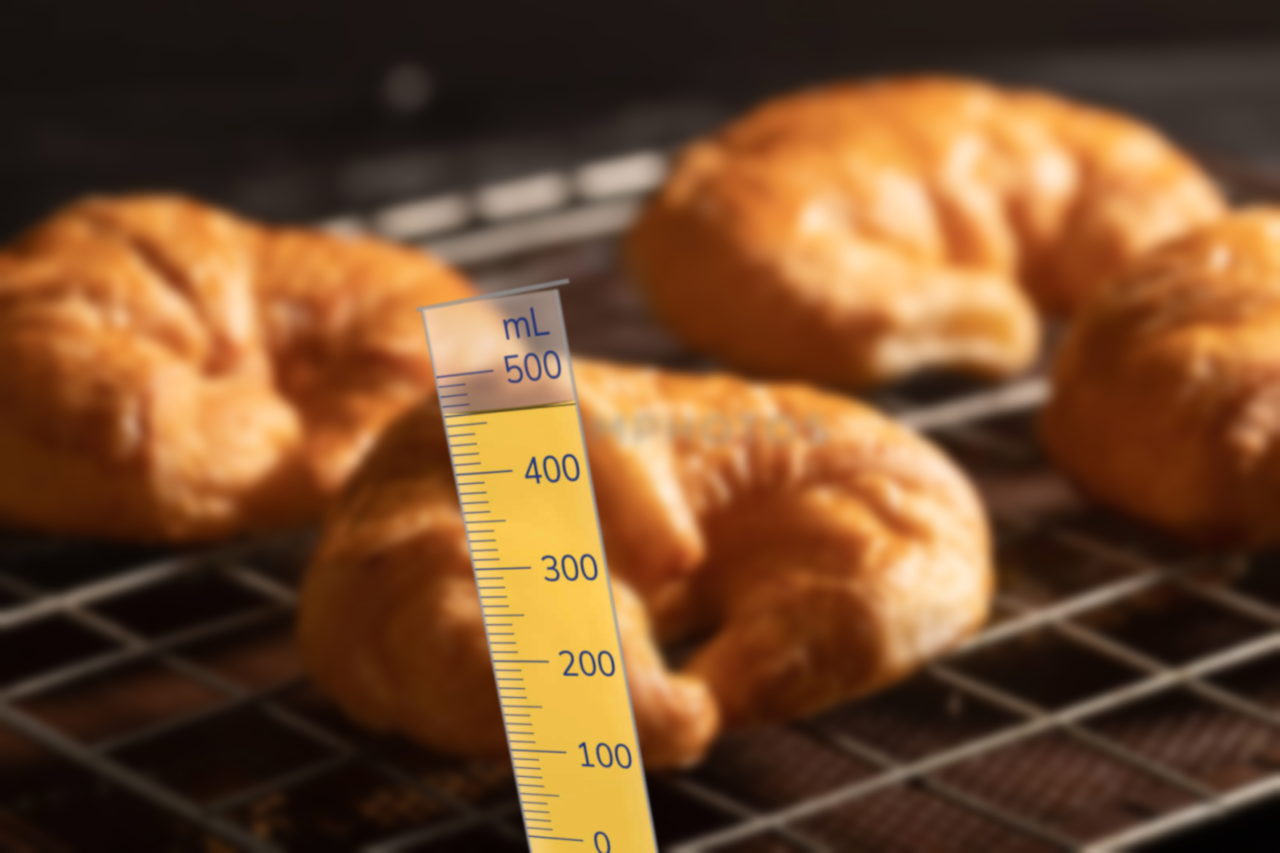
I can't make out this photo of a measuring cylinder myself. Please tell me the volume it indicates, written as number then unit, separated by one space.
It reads 460 mL
